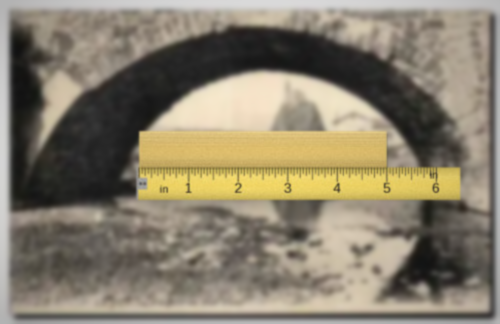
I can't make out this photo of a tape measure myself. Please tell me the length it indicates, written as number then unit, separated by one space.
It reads 5 in
